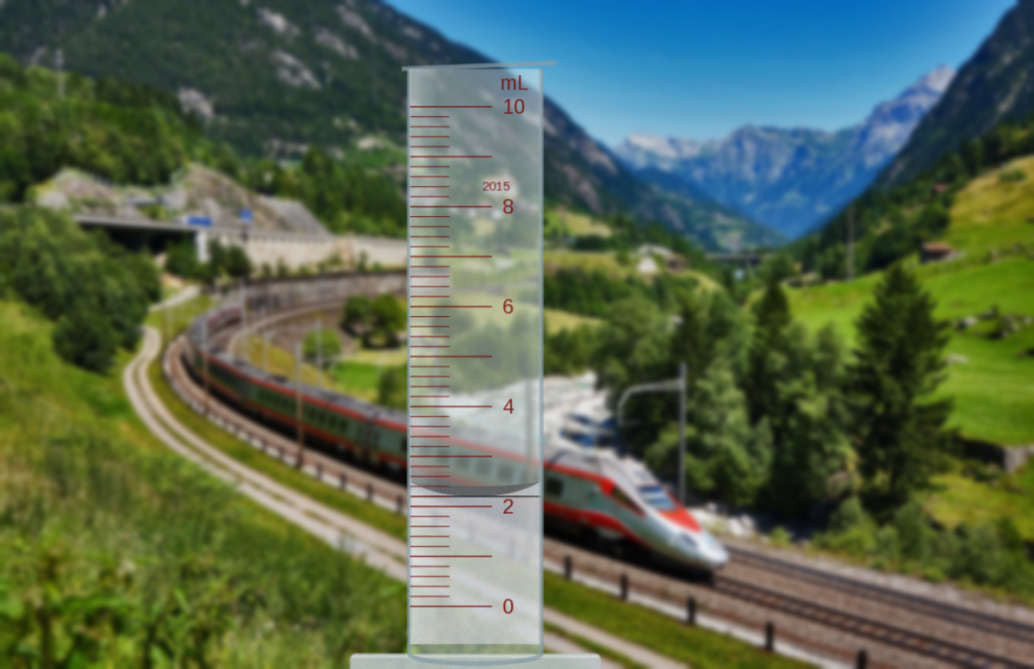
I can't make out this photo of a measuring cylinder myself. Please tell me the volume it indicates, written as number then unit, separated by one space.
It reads 2.2 mL
